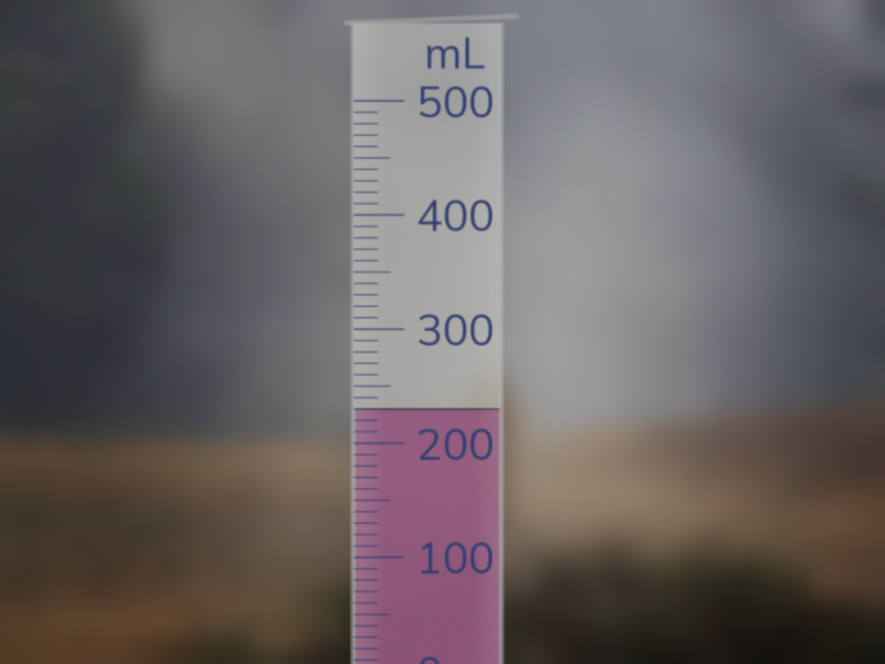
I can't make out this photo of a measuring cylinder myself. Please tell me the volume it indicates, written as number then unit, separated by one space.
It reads 230 mL
